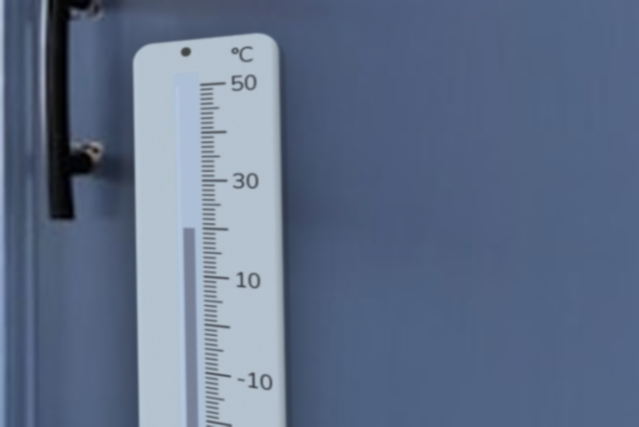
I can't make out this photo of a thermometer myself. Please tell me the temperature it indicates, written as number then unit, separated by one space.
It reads 20 °C
